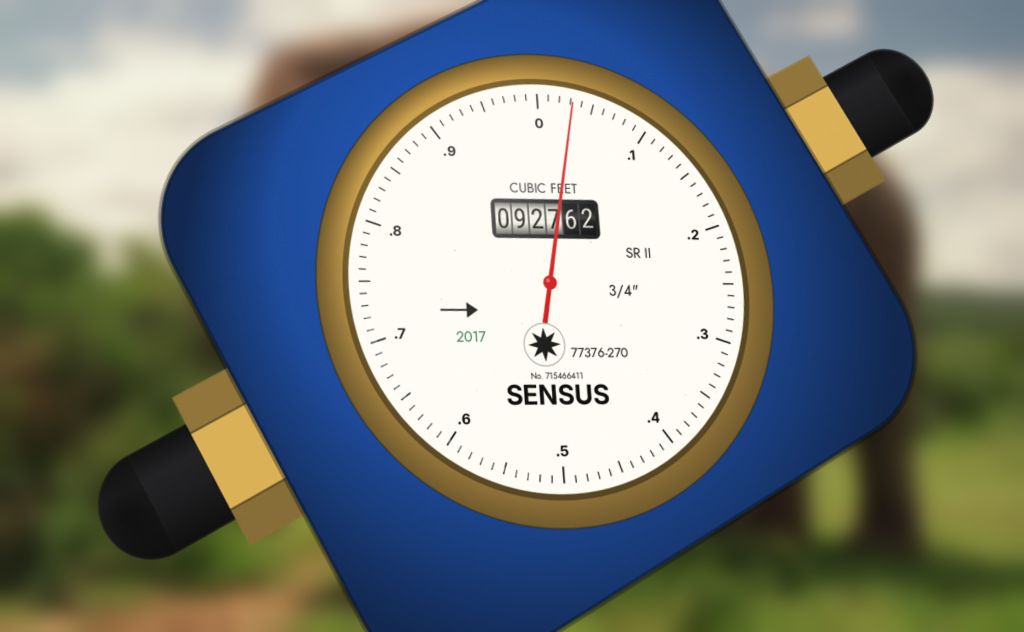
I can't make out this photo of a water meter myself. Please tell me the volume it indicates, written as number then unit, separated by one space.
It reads 92762.03 ft³
